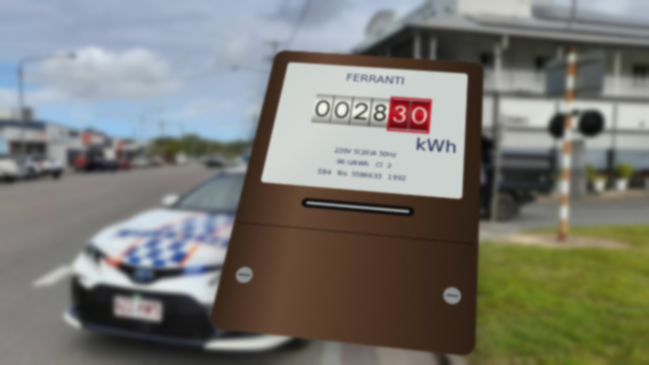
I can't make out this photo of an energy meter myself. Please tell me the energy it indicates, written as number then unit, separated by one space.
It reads 28.30 kWh
